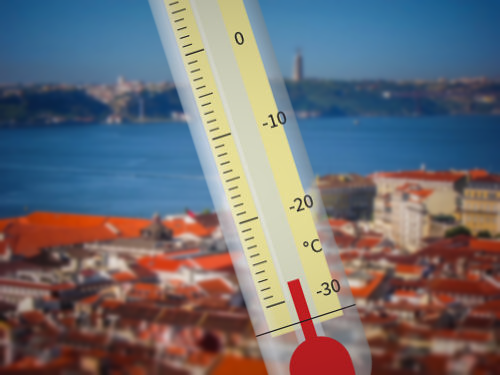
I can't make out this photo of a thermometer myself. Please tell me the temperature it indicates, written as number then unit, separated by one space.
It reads -28 °C
